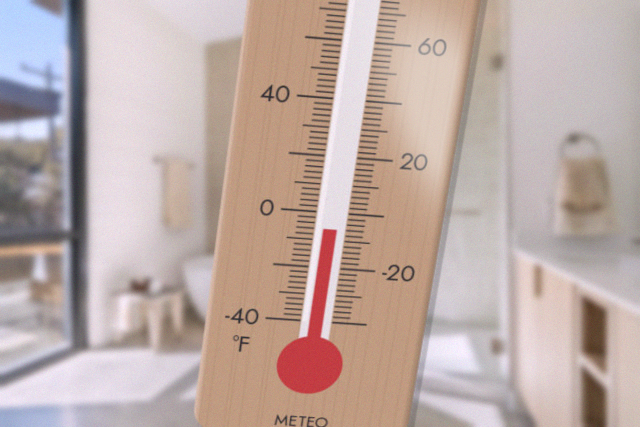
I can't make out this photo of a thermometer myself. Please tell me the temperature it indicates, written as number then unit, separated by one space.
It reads -6 °F
